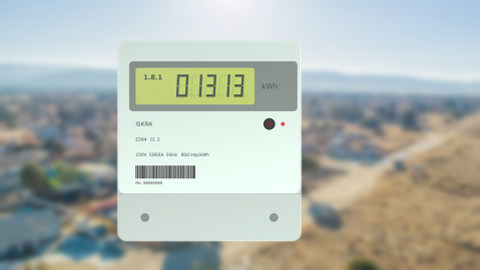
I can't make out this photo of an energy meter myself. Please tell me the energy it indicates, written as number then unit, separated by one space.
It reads 1313 kWh
